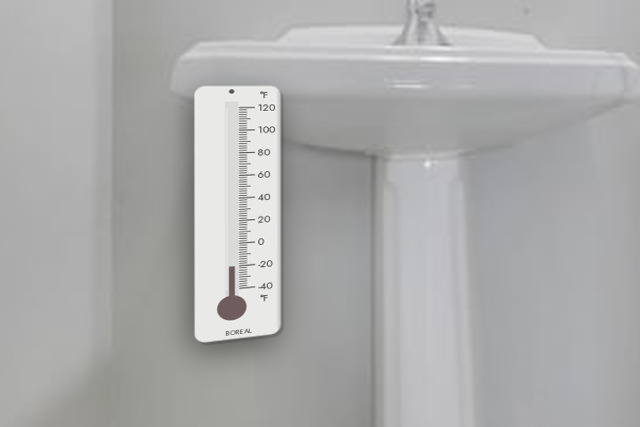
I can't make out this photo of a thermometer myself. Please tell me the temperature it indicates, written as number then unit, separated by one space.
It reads -20 °F
